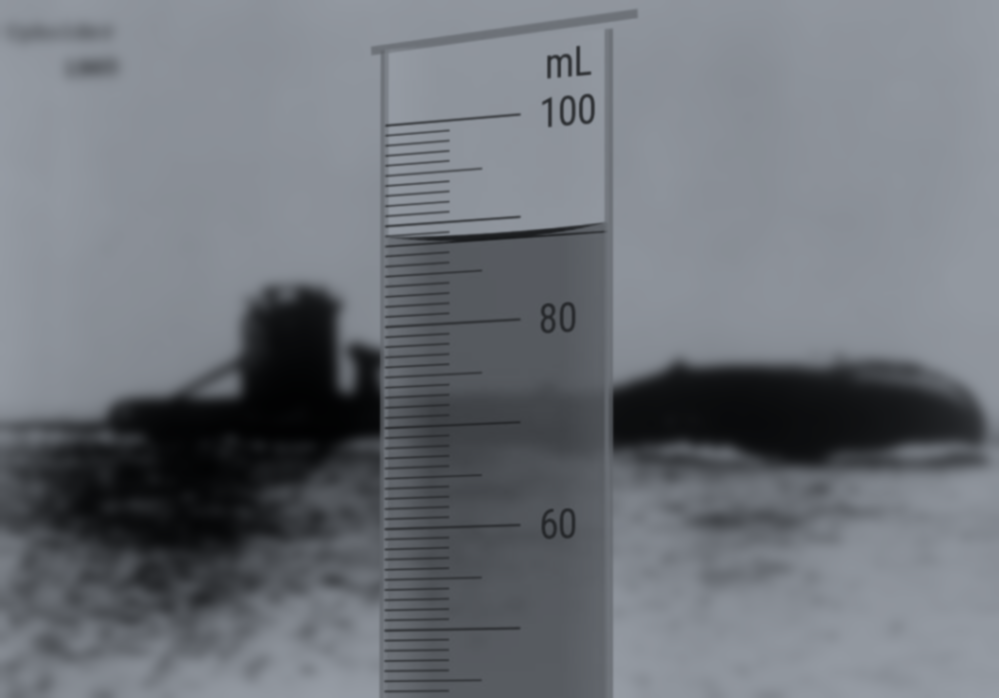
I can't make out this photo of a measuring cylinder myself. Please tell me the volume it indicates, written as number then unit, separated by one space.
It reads 88 mL
